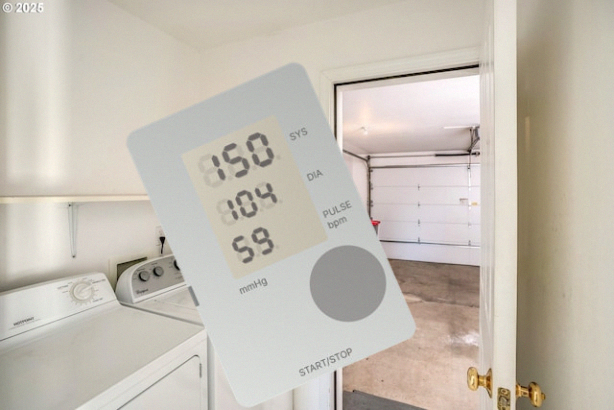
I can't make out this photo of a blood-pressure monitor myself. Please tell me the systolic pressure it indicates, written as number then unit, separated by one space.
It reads 150 mmHg
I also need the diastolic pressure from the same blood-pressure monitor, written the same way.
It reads 104 mmHg
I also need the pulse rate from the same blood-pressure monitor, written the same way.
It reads 59 bpm
